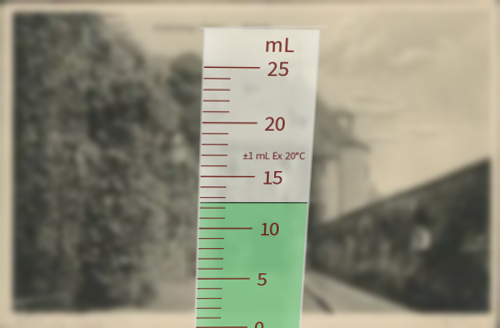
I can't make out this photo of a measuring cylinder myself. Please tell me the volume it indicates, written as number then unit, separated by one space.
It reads 12.5 mL
